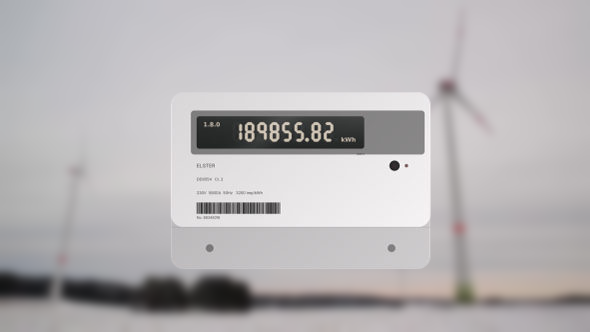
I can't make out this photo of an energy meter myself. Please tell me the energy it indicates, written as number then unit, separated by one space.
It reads 189855.82 kWh
